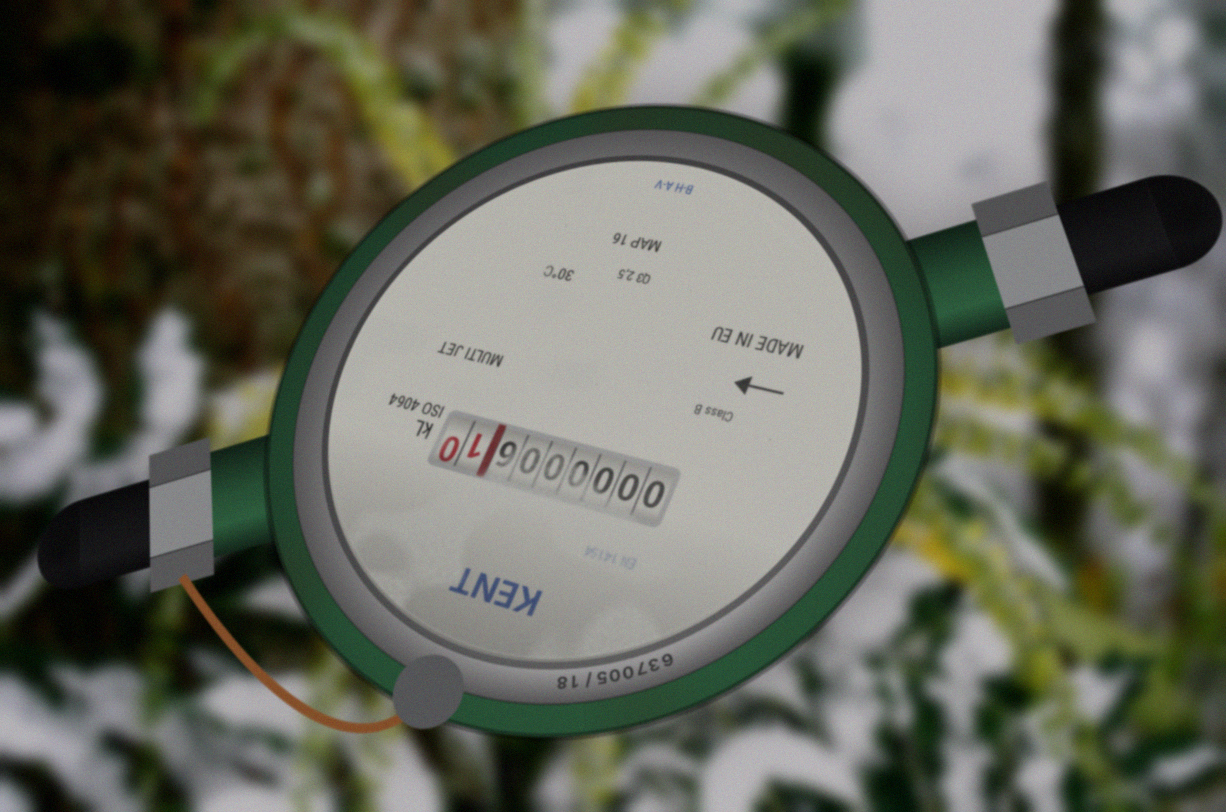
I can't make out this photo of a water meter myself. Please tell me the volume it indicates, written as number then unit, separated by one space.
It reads 6.10 kL
